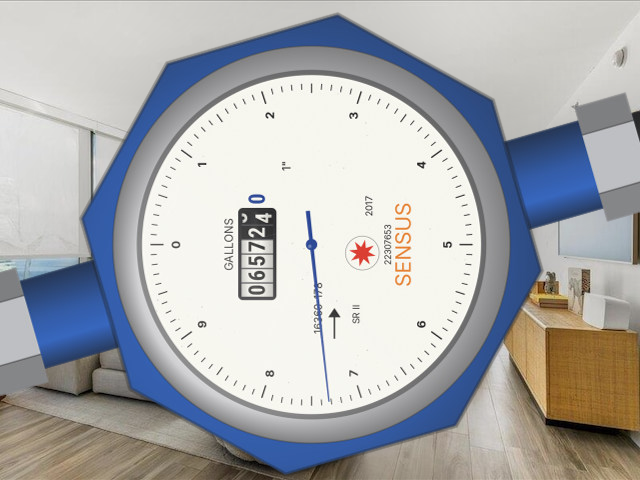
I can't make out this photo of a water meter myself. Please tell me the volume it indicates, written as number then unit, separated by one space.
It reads 657237.3 gal
